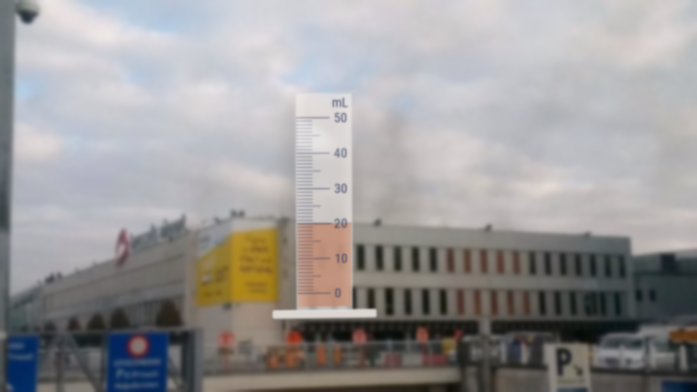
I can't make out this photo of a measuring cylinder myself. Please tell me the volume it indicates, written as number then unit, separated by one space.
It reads 20 mL
